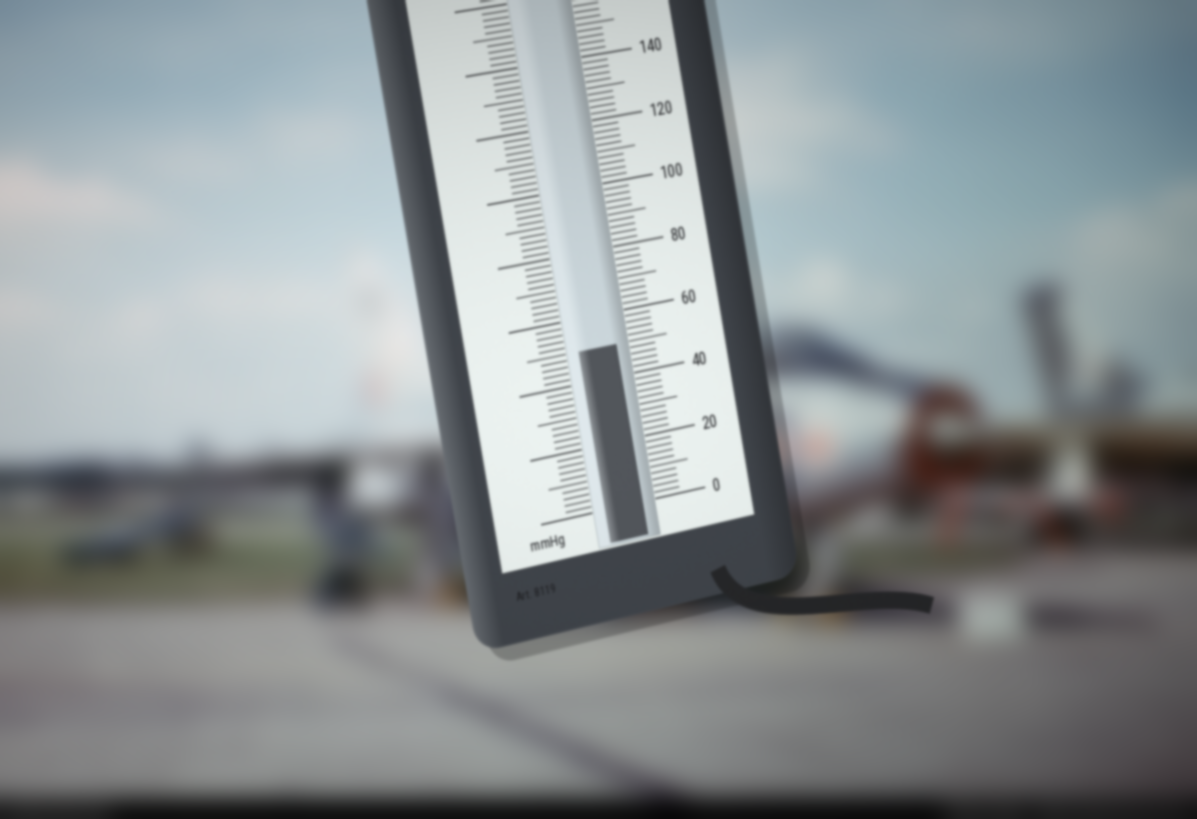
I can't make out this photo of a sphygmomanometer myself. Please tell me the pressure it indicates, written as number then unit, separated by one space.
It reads 50 mmHg
